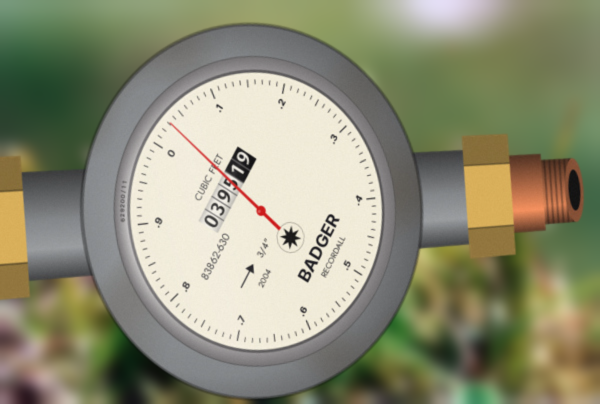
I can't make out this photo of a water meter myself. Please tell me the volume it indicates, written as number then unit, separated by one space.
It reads 39519.03 ft³
